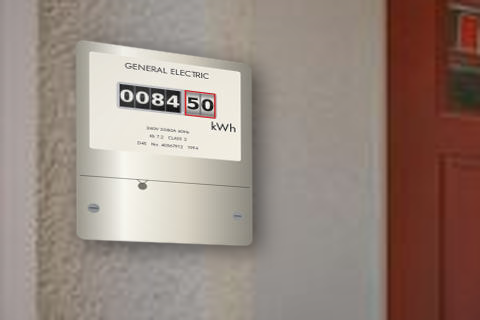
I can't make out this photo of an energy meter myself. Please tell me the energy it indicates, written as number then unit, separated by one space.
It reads 84.50 kWh
